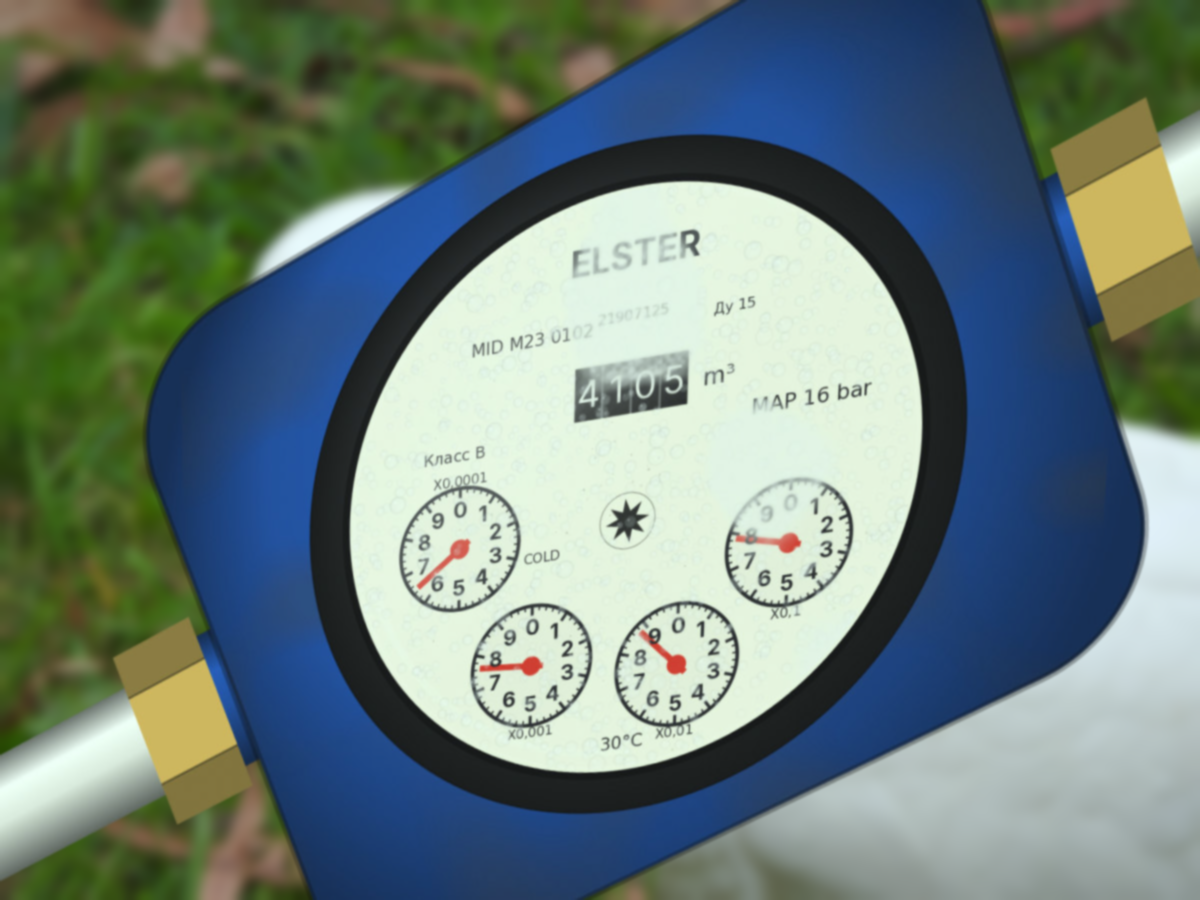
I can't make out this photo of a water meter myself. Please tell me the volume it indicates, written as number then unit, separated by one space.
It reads 4105.7876 m³
